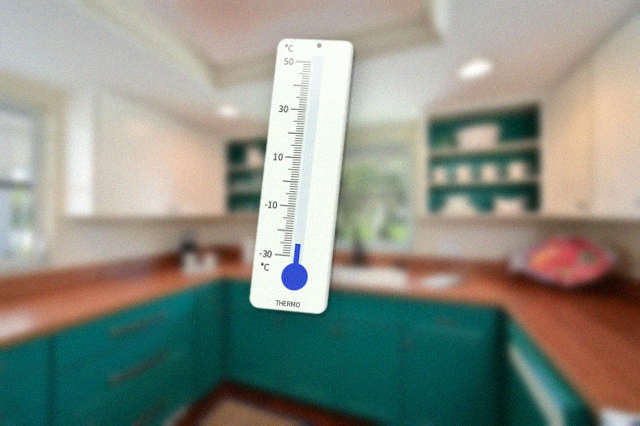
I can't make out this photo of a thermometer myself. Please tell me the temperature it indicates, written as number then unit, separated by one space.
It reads -25 °C
